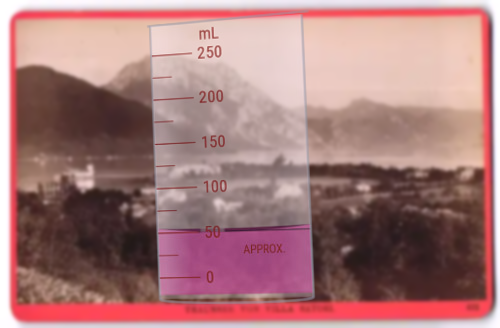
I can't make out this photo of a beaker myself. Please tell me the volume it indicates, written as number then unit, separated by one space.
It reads 50 mL
